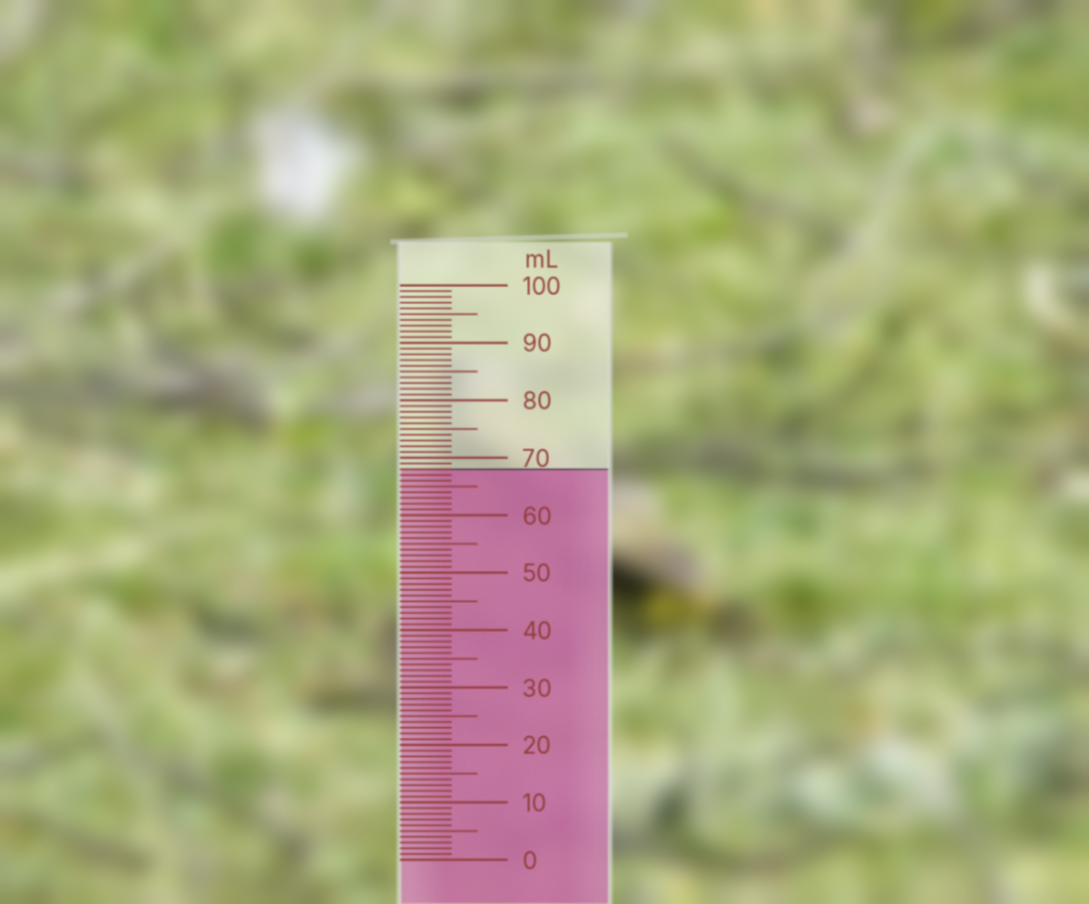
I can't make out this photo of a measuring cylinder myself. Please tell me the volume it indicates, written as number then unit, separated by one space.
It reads 68 mL
